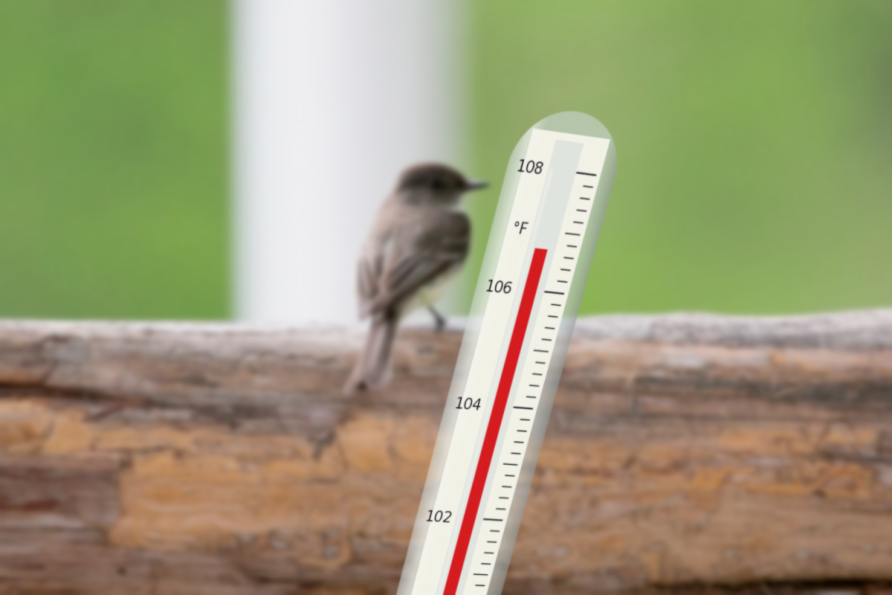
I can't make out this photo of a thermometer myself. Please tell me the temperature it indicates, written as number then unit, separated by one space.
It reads 106.7 °F
